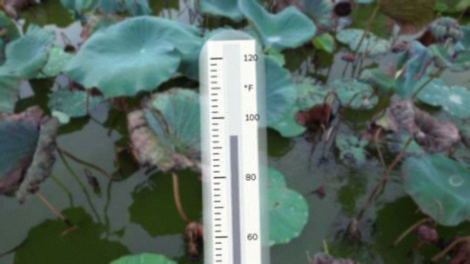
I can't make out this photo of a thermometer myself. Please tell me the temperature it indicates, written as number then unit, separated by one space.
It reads 94 °F
